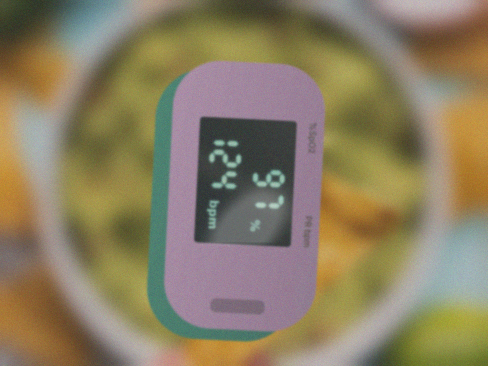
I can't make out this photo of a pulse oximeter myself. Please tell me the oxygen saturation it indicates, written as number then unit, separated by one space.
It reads 97 %
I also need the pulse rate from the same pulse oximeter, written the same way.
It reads 124 bpm
